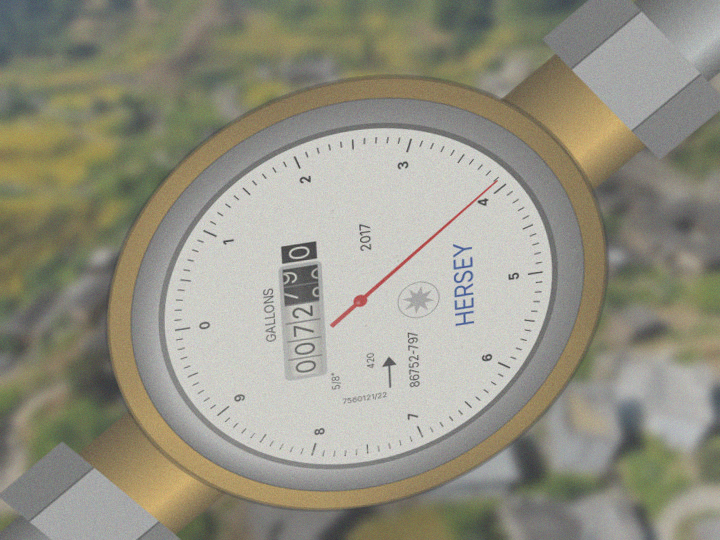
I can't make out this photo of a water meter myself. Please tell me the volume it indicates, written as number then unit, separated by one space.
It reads 72793.9 gal
